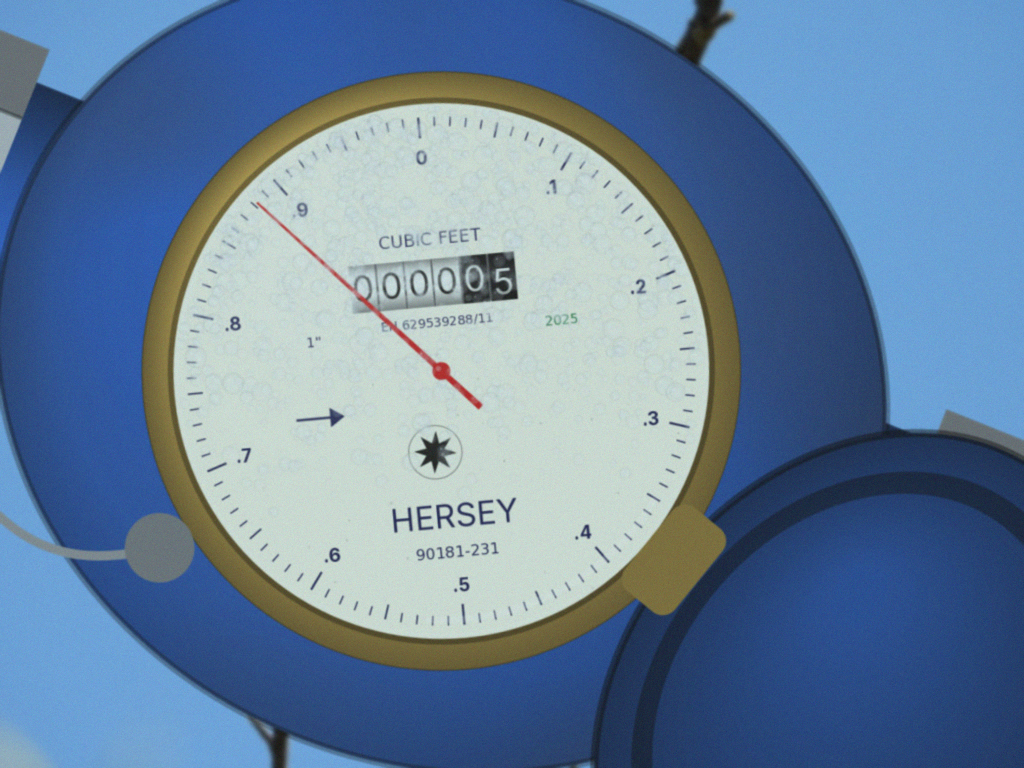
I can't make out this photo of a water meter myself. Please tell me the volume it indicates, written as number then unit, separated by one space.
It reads 4.88 ft³
